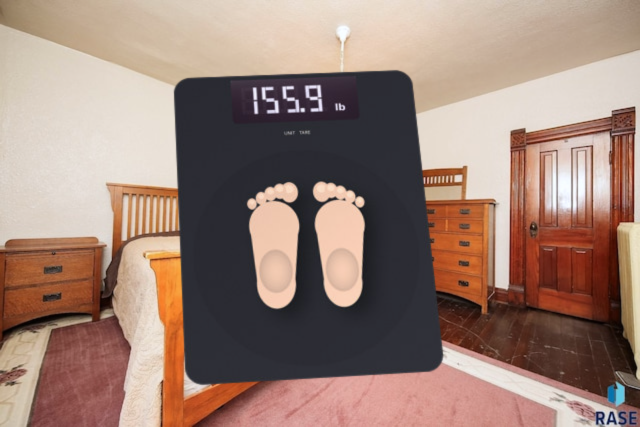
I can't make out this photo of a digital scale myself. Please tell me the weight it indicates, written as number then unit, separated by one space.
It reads 155.9 lb
